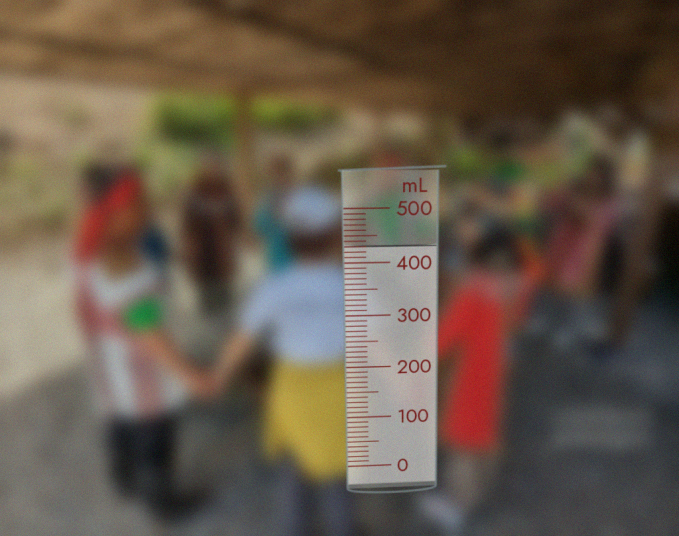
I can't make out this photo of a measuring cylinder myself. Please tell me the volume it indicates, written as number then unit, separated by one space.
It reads 430 mL
